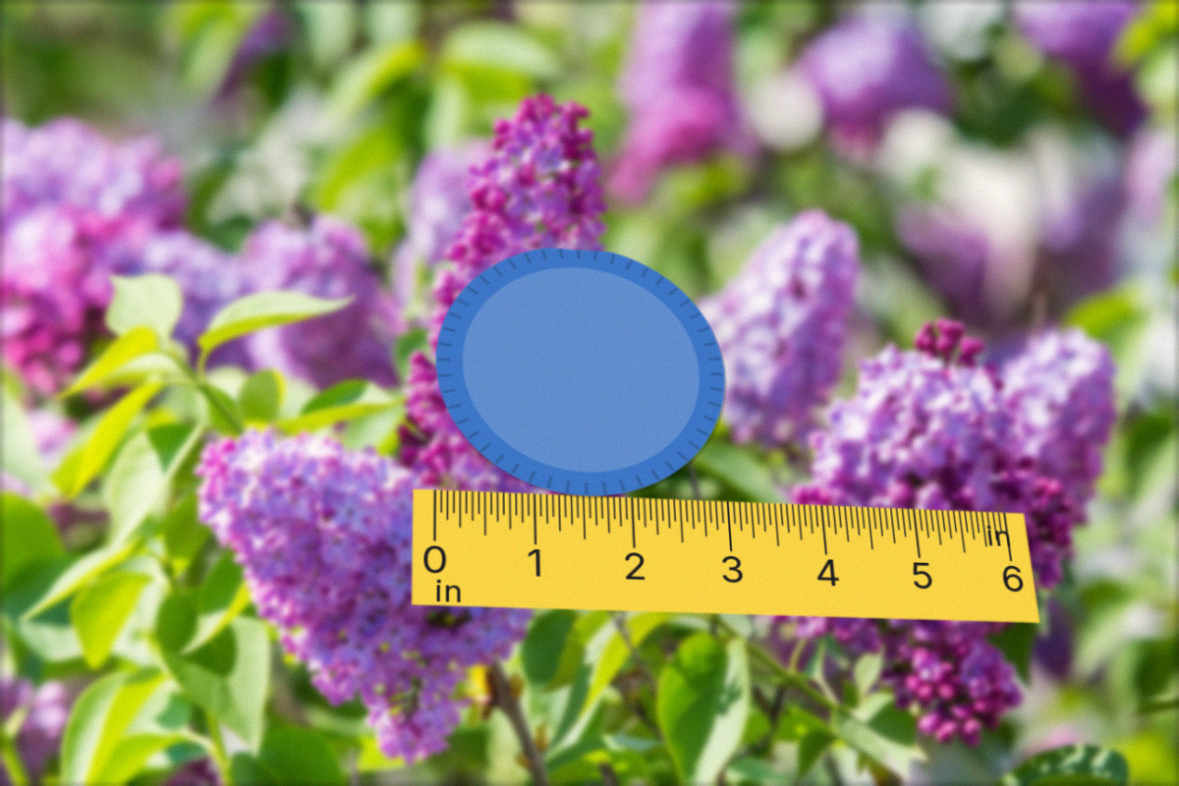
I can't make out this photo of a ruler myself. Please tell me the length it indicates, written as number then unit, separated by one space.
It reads 3.0625 in
